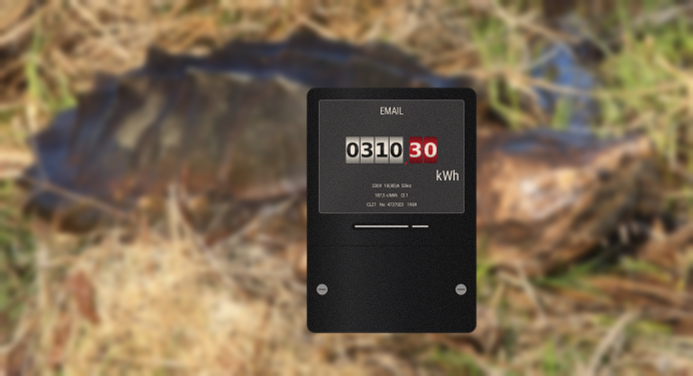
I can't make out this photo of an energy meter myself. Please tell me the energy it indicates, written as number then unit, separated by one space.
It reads 310.30 kWh
